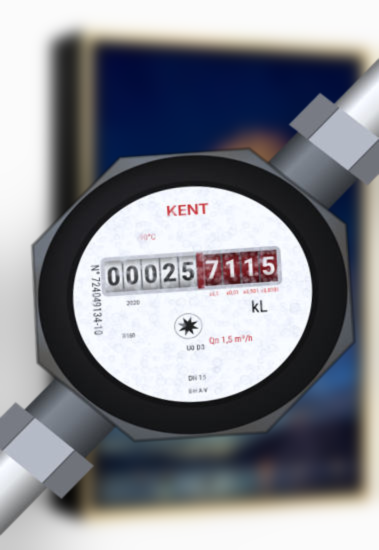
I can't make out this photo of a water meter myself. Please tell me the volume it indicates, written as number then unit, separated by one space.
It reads 25.7115 kL
